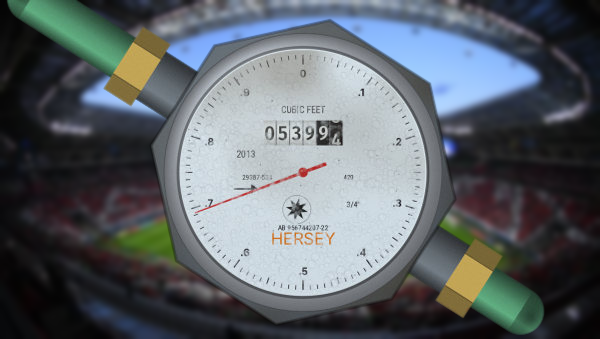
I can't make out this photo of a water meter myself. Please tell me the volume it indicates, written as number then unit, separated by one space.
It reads 53993.69 ft³
